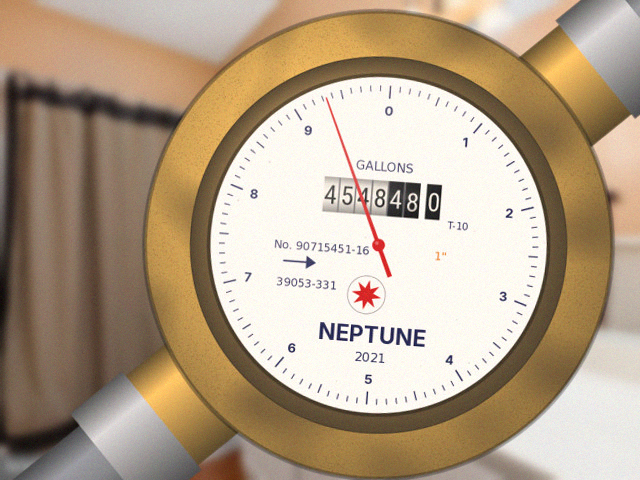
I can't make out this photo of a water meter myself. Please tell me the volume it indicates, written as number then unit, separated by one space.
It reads 4548479.3 gal
